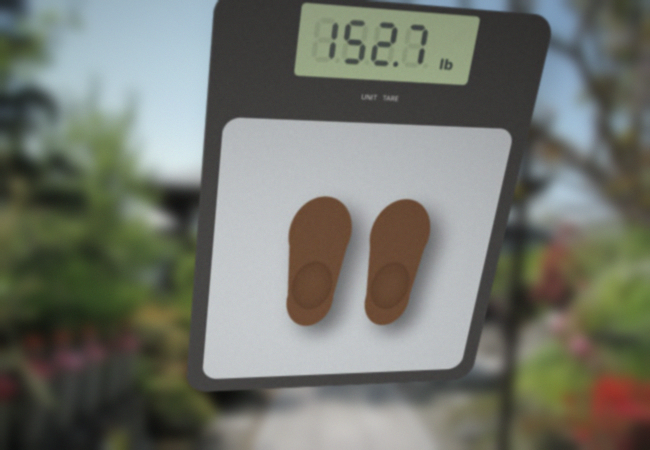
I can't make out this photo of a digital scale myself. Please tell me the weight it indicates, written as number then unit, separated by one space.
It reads 152.7 lb
